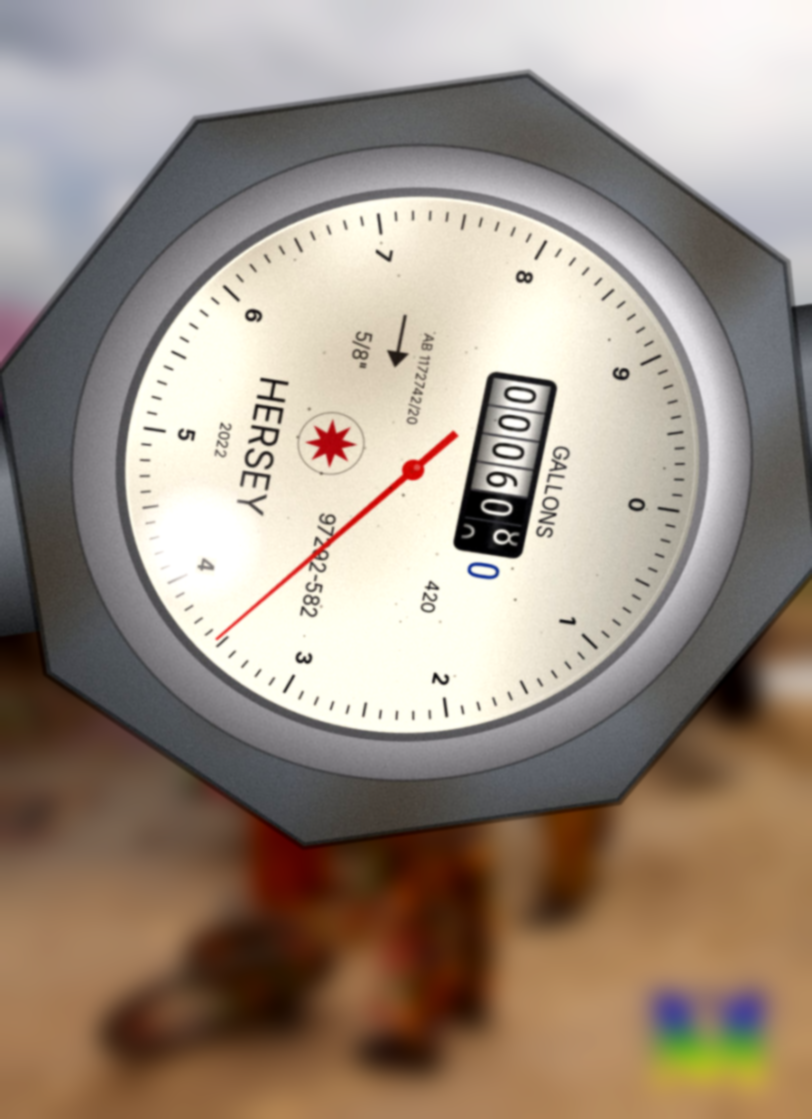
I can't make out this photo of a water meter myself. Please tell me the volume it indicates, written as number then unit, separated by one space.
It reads 6083.5 gal
